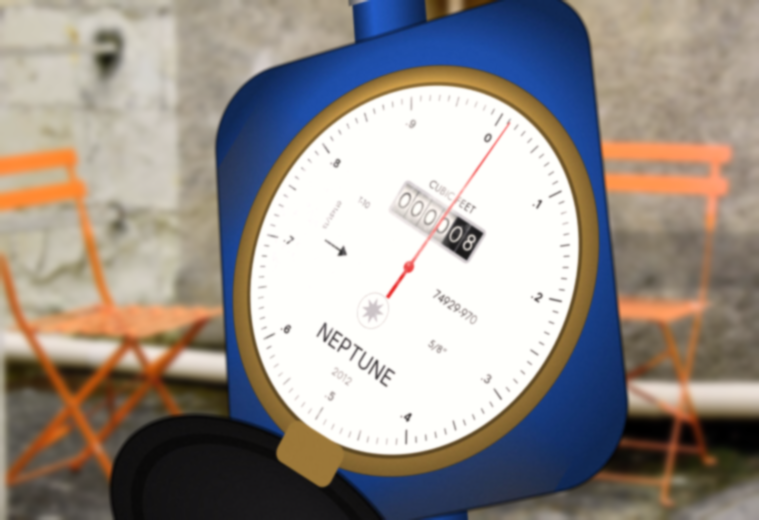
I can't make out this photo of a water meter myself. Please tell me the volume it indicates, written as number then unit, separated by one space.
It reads 8.01 ft³
